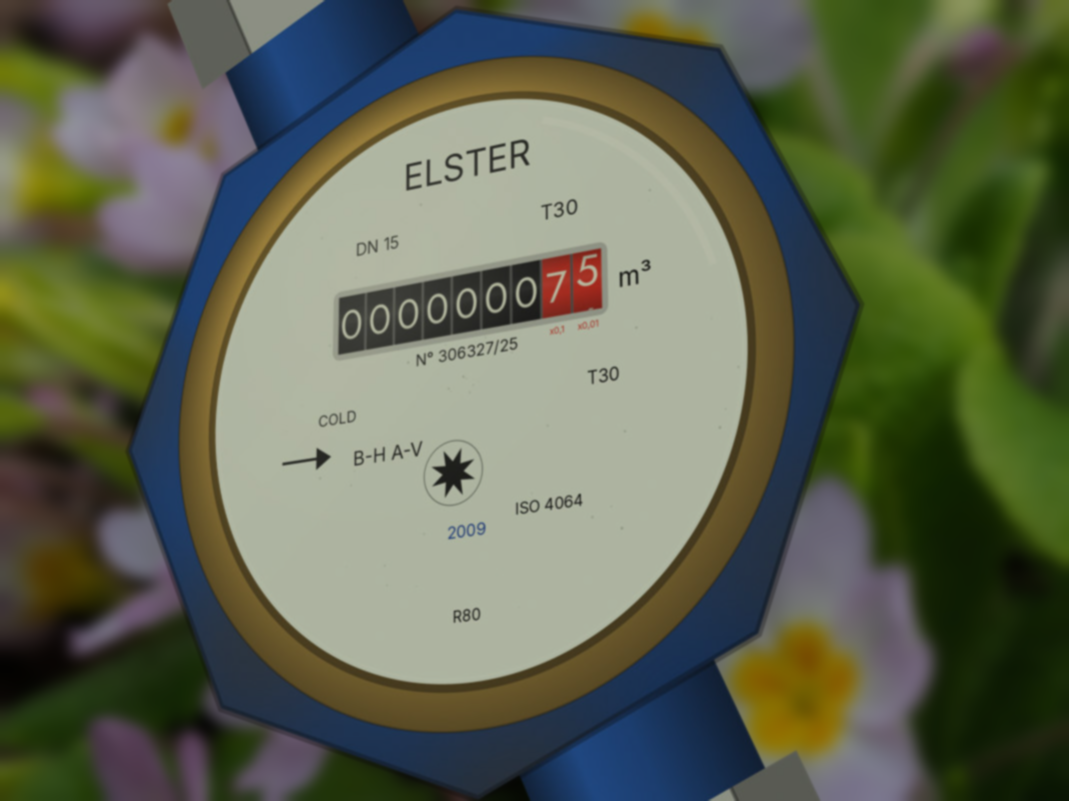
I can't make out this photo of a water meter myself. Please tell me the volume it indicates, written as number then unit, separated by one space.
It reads 0.75 m³
